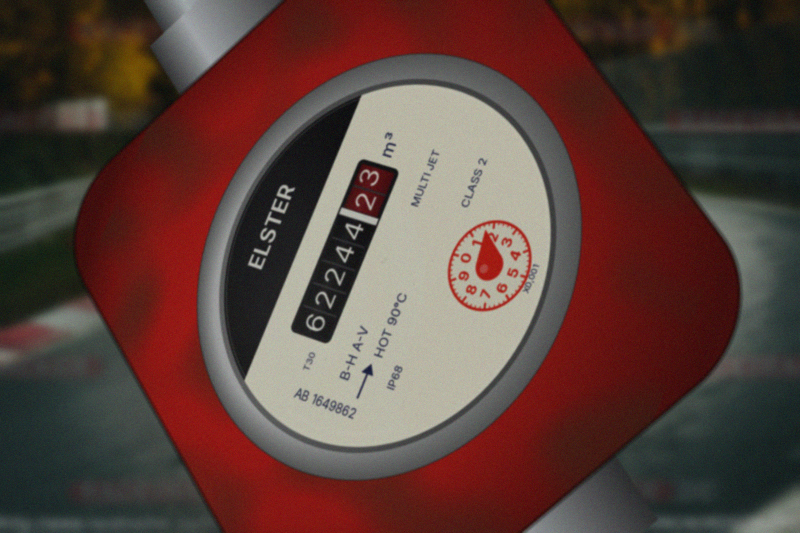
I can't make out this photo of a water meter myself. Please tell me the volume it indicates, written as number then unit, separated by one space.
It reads 62244.231 m³
